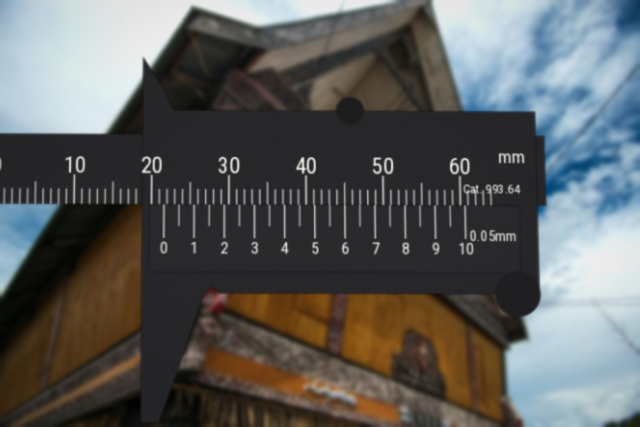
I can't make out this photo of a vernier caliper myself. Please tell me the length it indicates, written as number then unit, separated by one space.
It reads 21.6 mm
